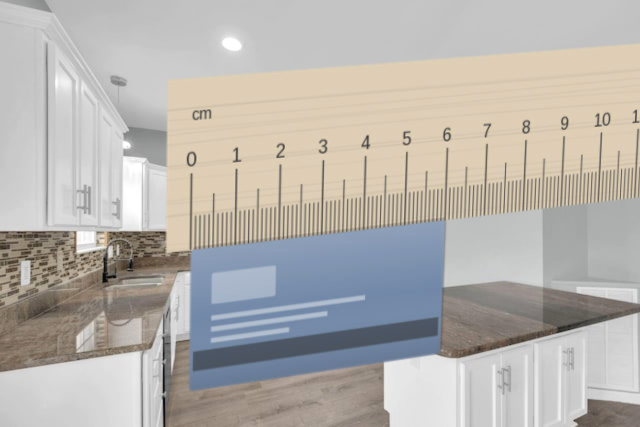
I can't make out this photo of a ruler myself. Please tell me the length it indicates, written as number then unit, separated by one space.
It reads 6 cm
